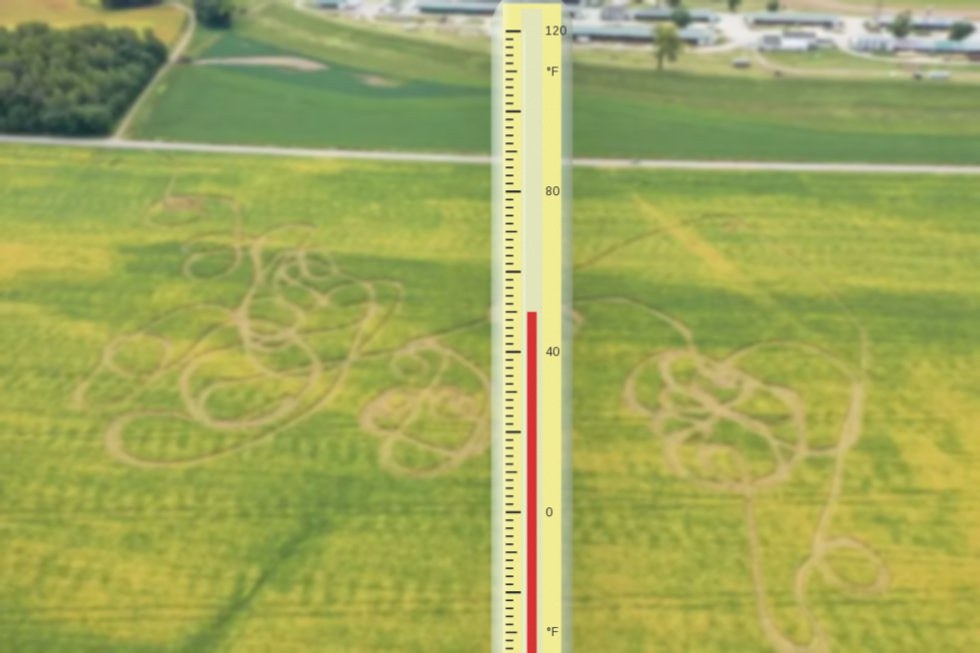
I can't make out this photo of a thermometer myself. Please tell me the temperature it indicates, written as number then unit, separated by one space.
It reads 50 °F
